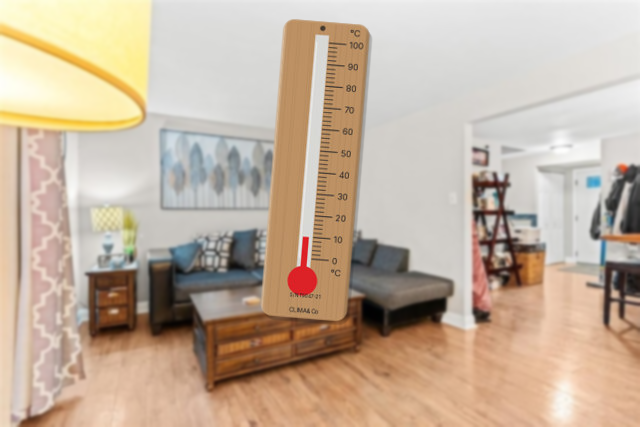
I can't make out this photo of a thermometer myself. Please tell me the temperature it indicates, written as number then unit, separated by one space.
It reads 10 °C
